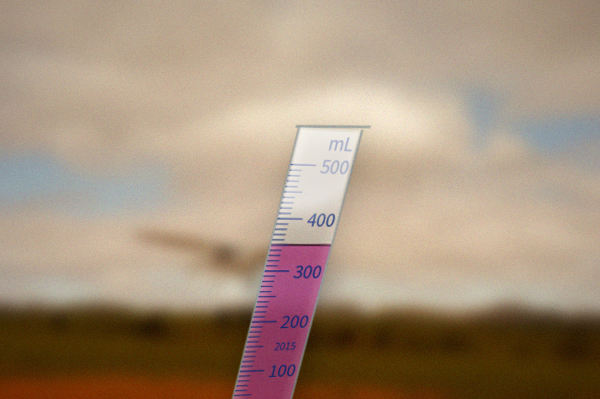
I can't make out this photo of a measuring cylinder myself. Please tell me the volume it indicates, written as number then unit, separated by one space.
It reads 350 mL
